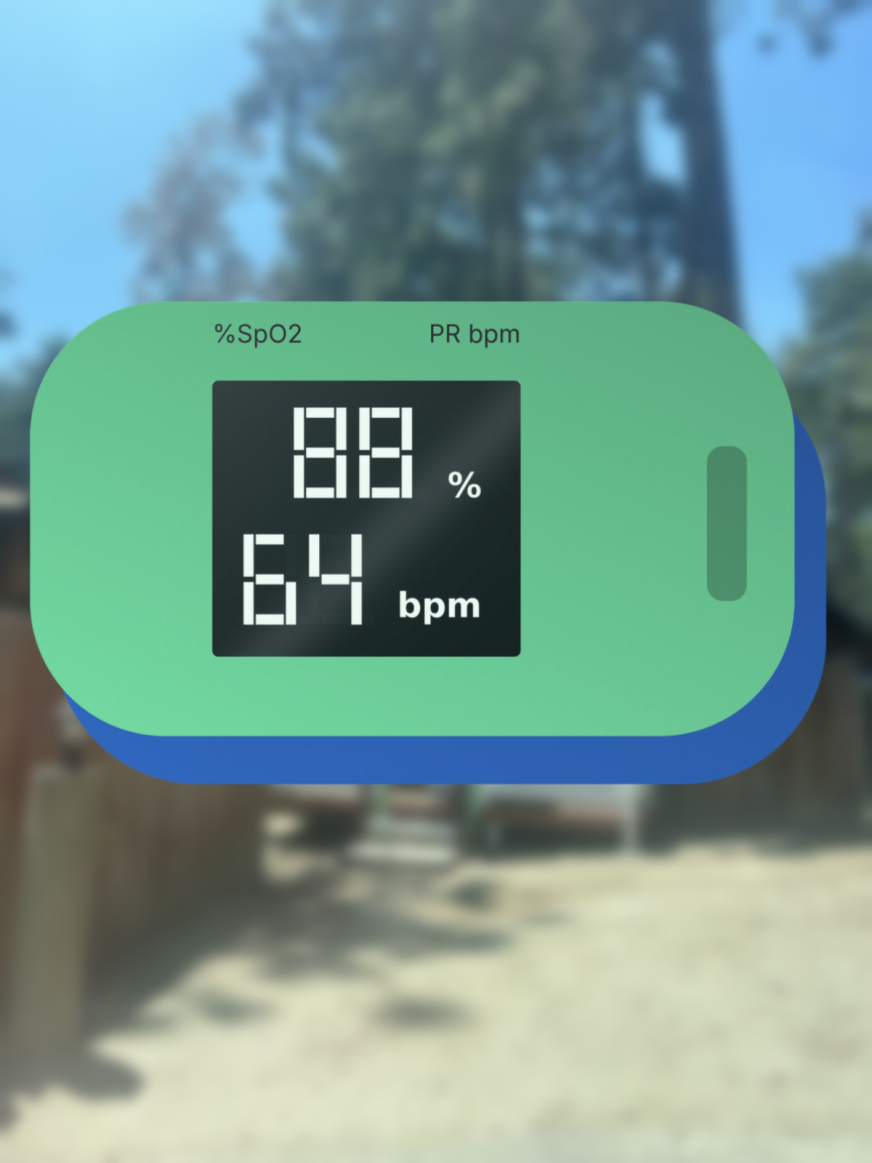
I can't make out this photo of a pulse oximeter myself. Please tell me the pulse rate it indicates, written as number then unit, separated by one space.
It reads 64 bpm
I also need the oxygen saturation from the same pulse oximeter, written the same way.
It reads 88 %
